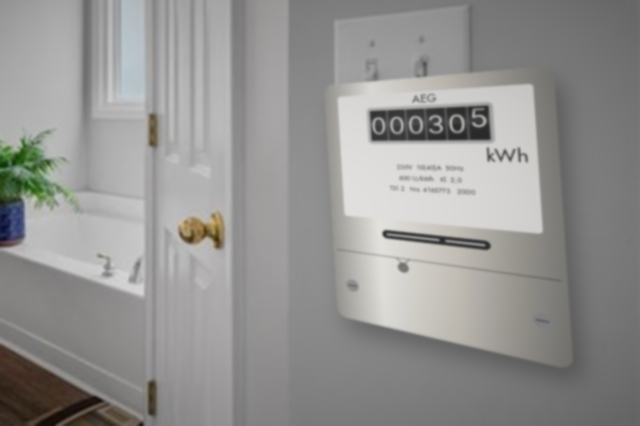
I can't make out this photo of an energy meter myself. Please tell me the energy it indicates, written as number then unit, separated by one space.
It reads 305 kWh
